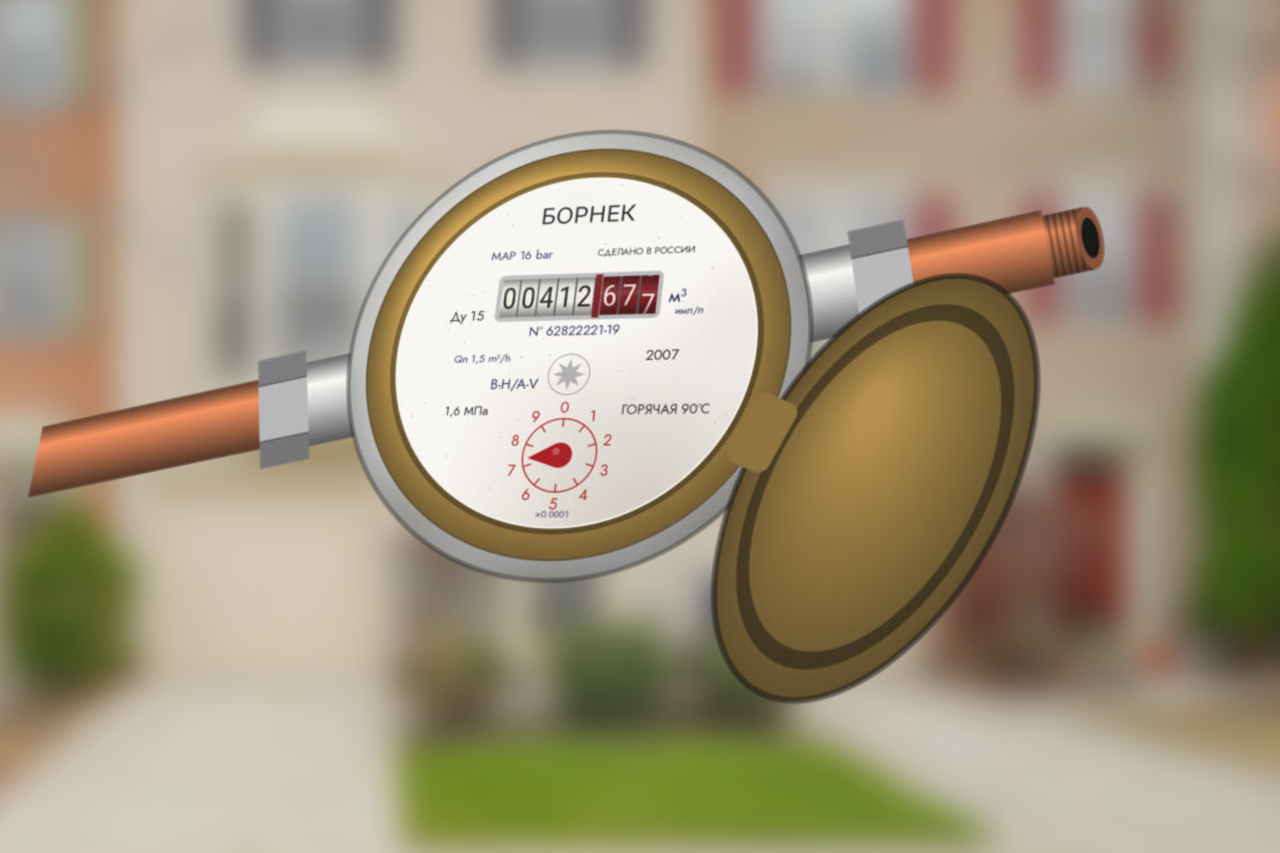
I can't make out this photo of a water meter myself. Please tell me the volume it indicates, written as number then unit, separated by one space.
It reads 412.6767 m³
